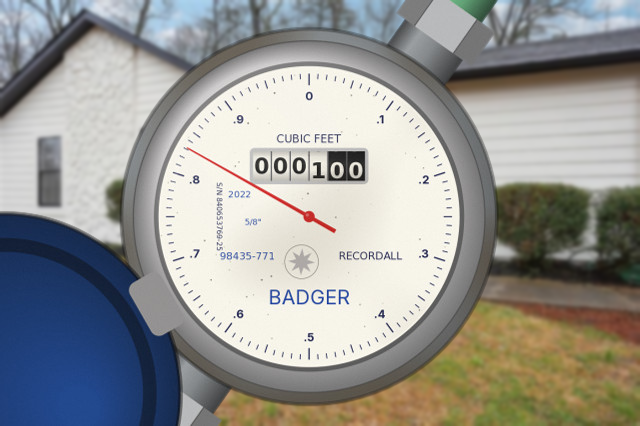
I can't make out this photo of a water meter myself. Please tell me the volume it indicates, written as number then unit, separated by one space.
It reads 99.83 ft³
